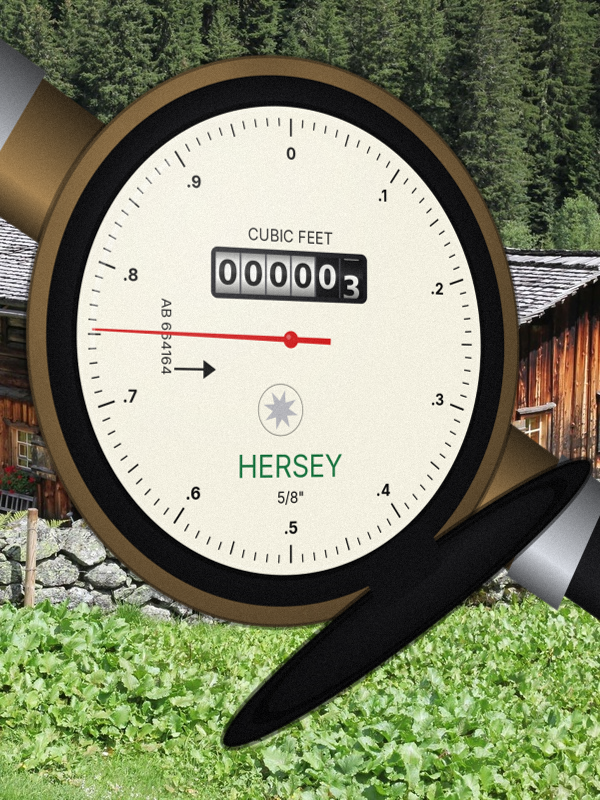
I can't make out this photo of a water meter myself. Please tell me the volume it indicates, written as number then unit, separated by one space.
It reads 2.75 ft³
